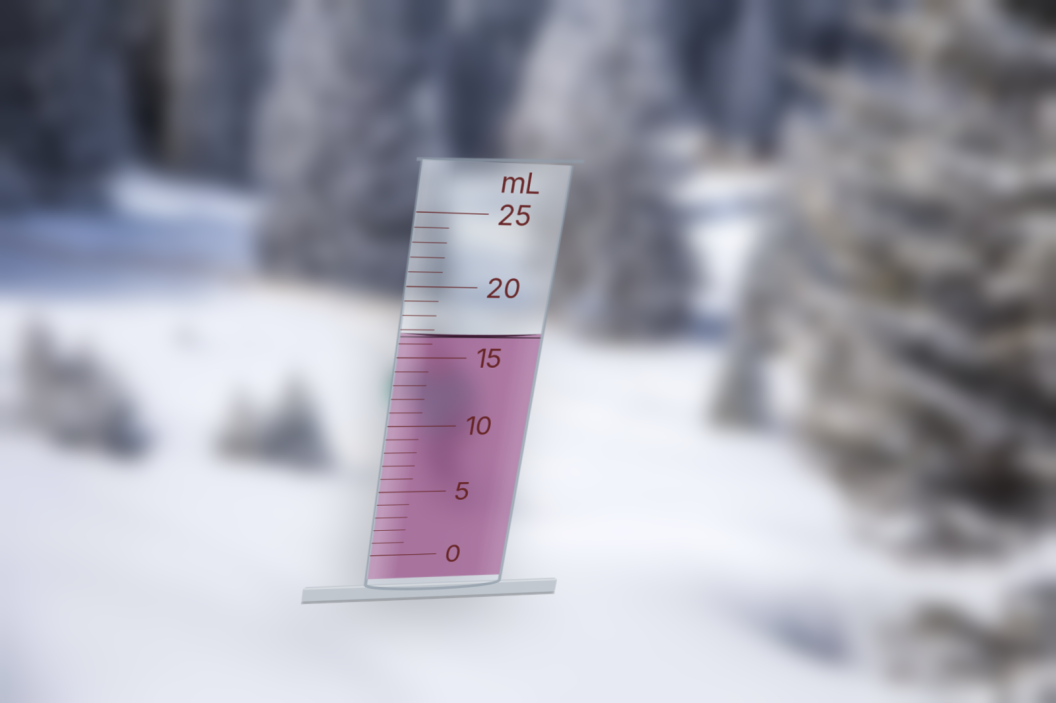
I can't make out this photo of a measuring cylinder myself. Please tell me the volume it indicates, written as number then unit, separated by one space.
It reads 16.5 mL
